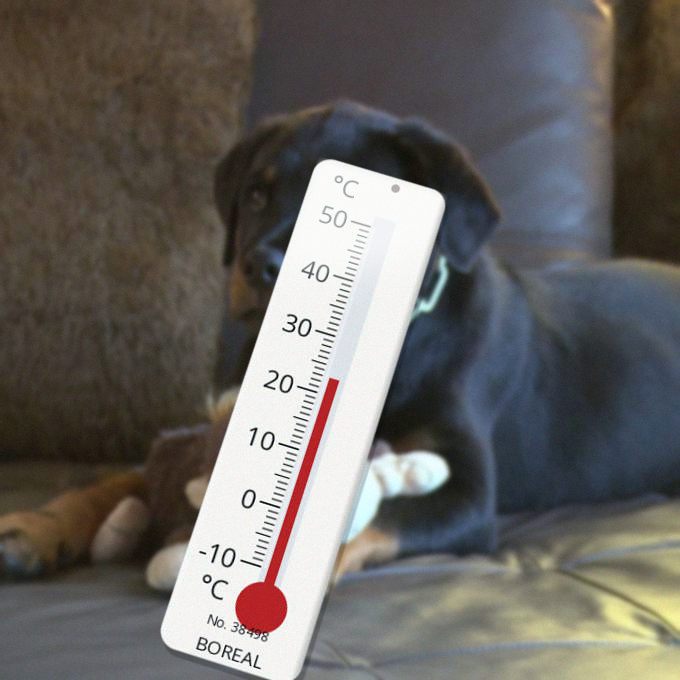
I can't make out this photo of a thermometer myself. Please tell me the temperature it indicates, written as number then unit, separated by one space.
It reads 23 °C
